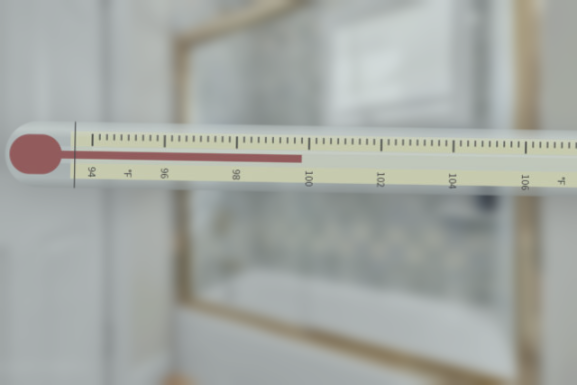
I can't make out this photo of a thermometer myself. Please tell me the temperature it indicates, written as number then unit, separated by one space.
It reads 99.8 °F
